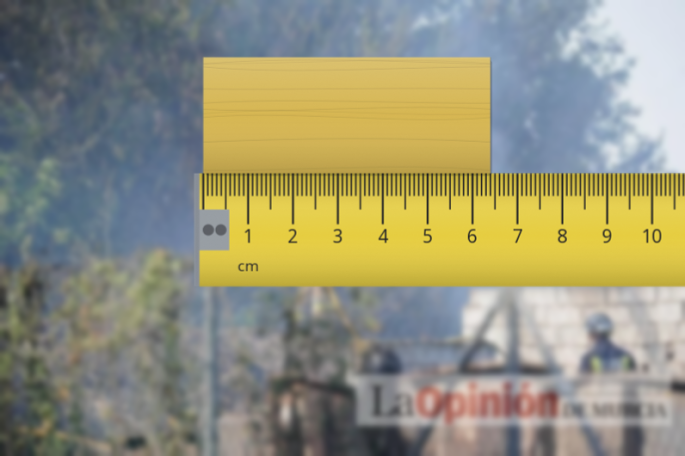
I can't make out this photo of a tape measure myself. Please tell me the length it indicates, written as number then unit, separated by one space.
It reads 6.4 cm
